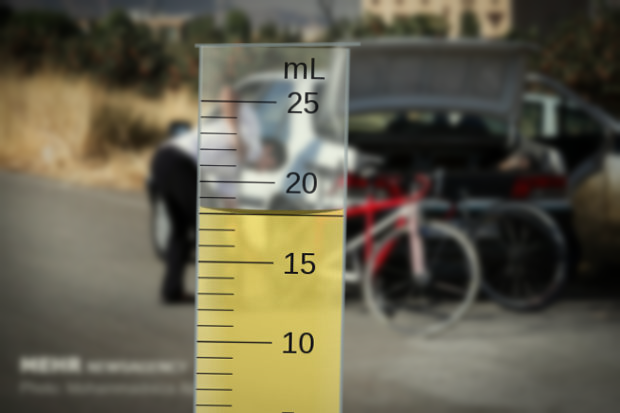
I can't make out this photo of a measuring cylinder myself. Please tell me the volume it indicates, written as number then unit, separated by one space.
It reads 18 mL
